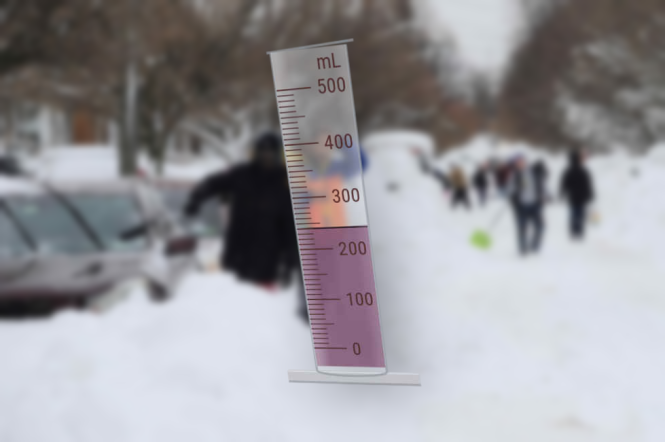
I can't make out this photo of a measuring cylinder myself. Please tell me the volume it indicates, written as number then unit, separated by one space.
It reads 240 mL
